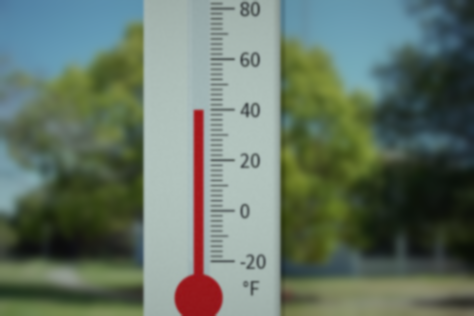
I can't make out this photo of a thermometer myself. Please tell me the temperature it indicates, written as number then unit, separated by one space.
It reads 40 °F
